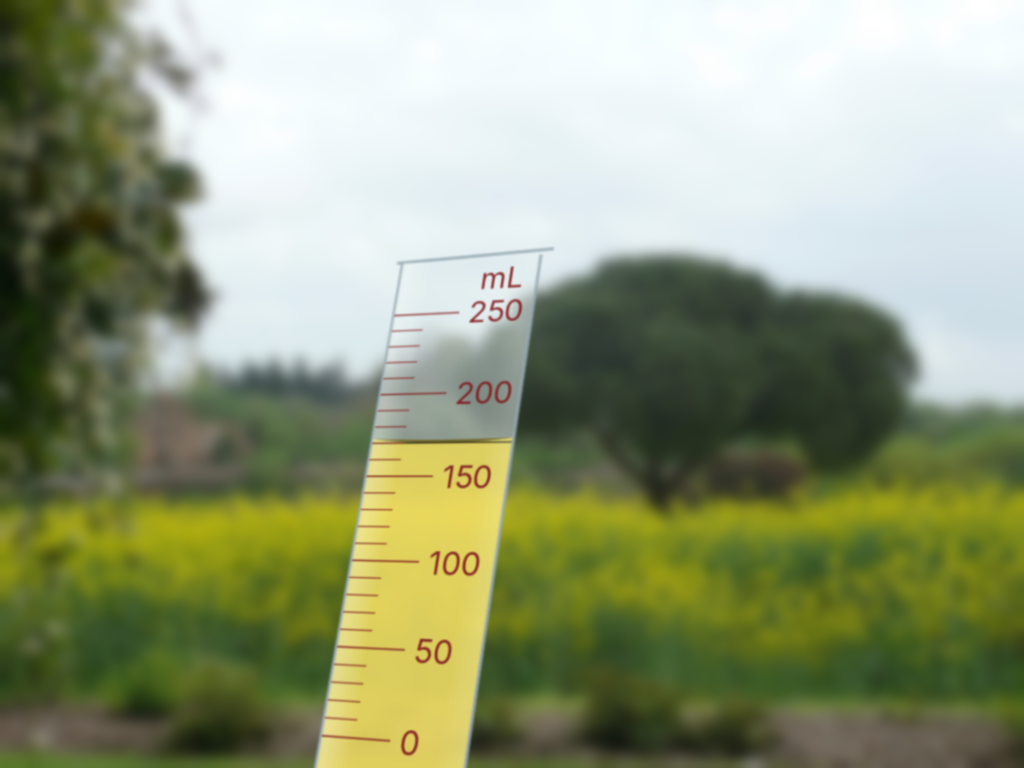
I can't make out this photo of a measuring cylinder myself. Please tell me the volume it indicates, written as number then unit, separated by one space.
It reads 170 mL
